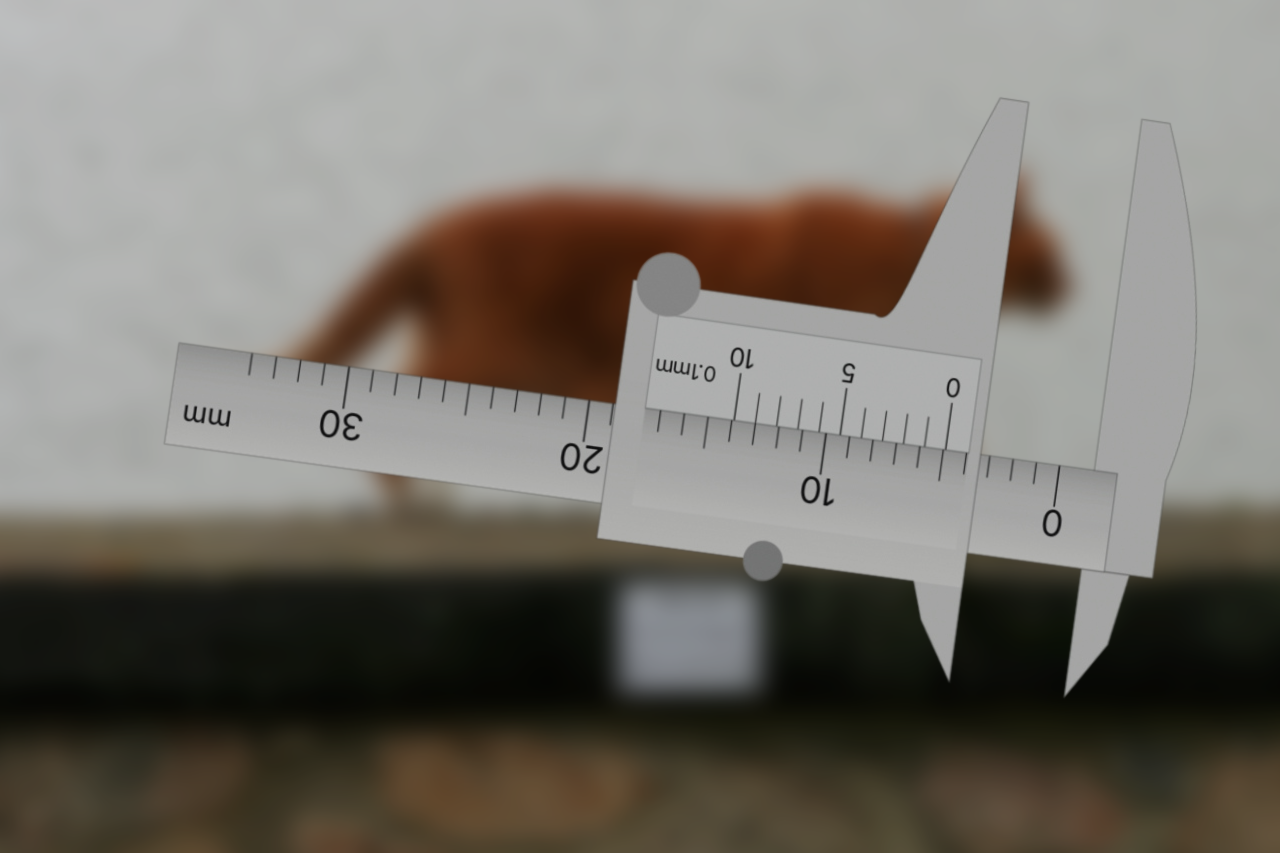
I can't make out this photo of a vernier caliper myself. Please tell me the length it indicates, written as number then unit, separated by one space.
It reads 4.9 mm
